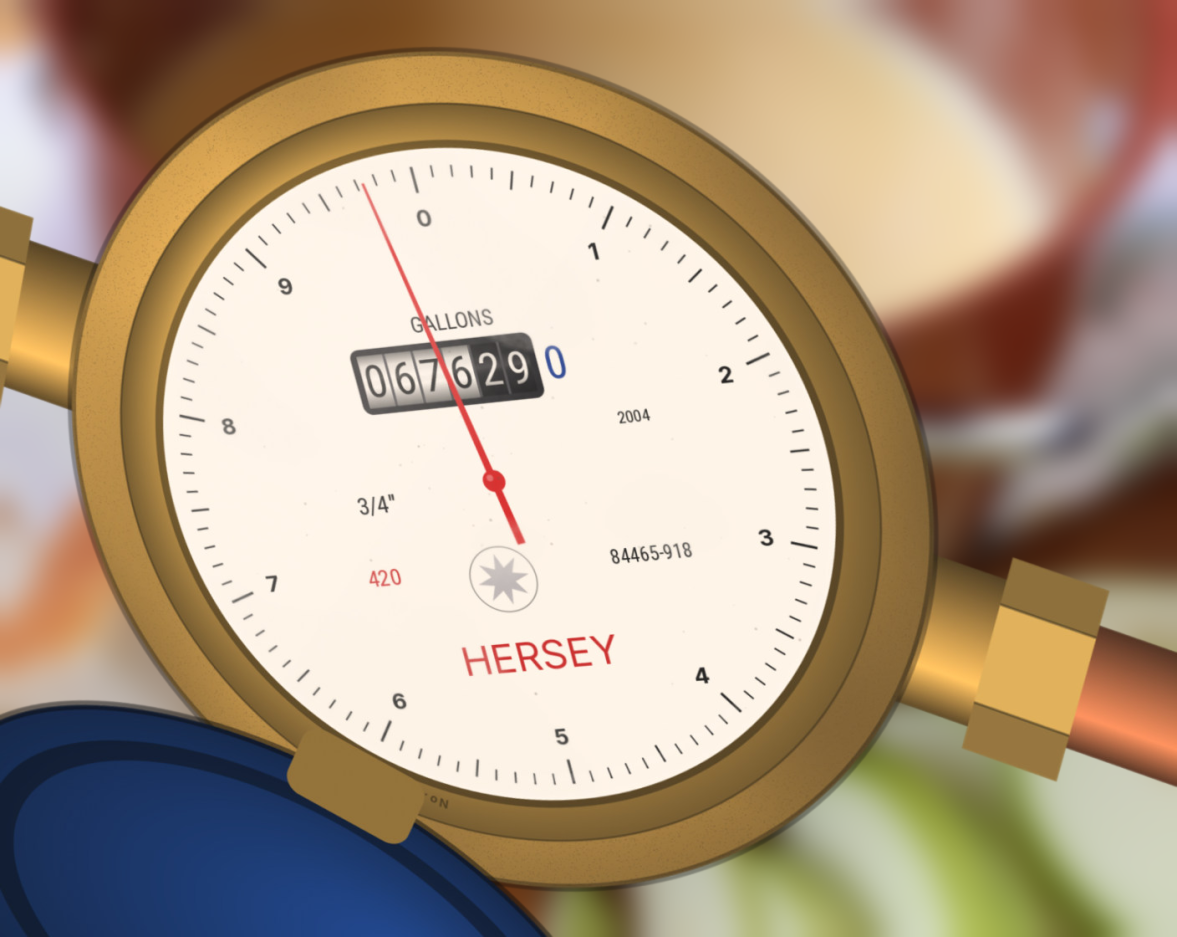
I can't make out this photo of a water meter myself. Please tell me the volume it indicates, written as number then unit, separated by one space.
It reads 676289.7 gal
